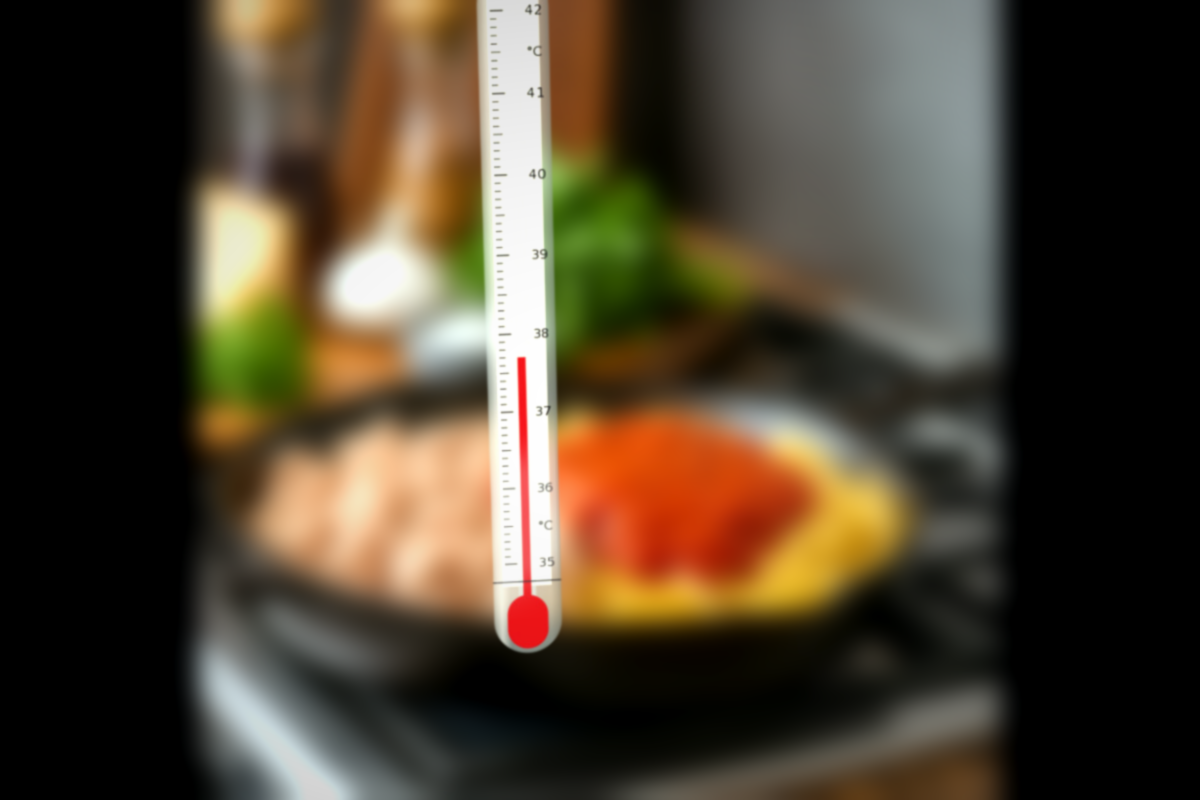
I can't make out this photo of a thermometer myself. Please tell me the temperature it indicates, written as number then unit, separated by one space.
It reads 37.7 °C
